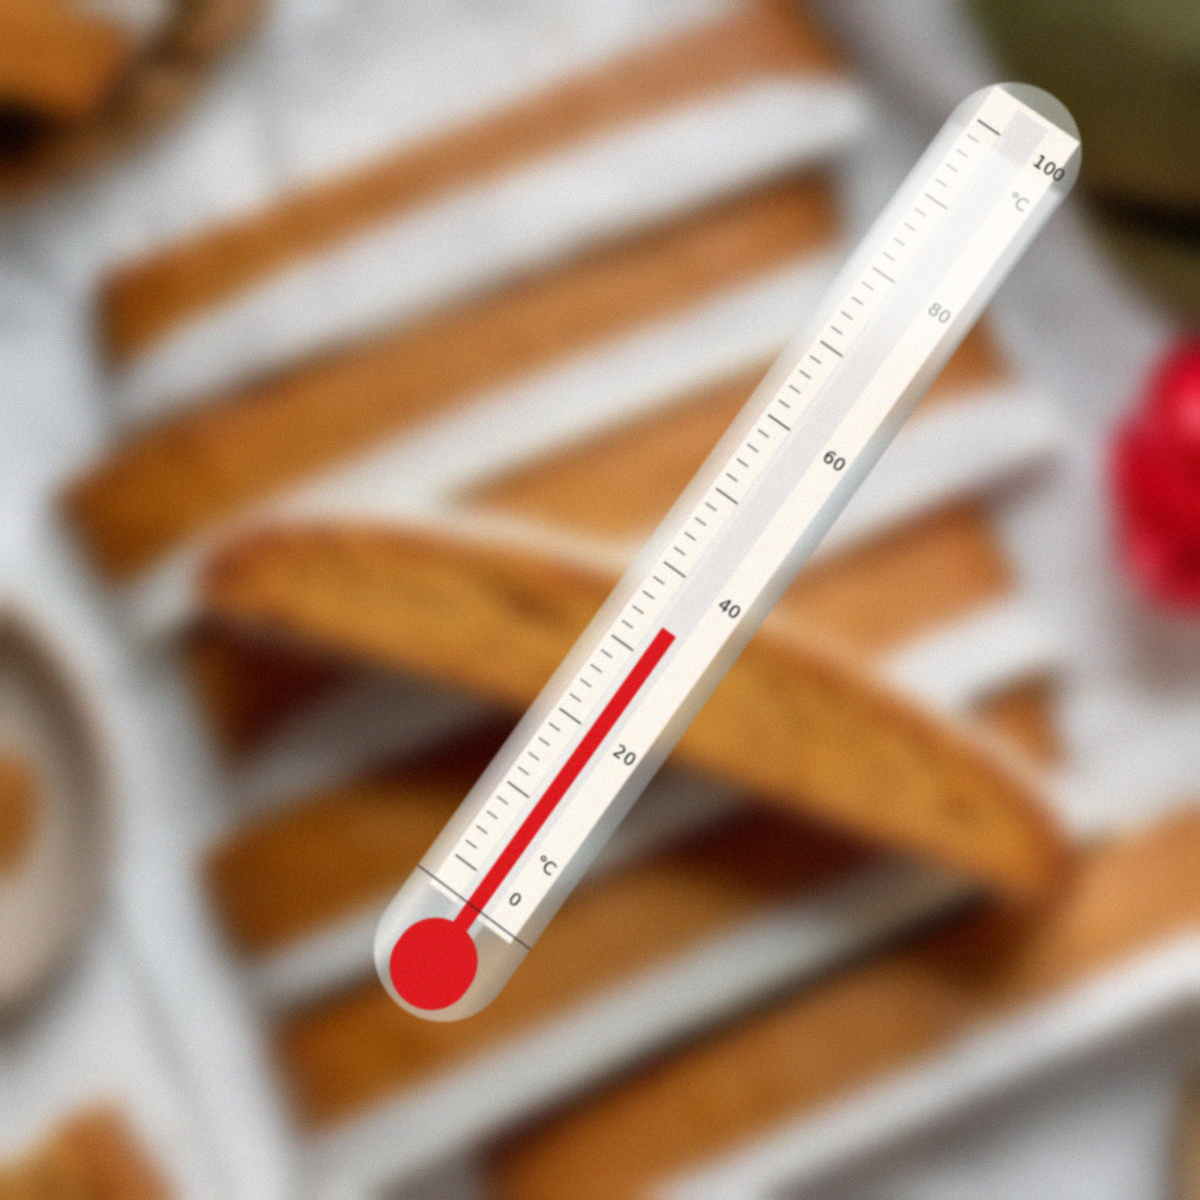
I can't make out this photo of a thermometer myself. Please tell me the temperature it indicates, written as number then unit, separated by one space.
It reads 34 °C
